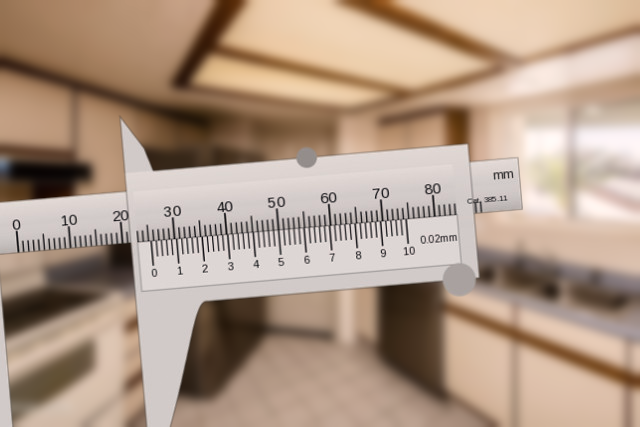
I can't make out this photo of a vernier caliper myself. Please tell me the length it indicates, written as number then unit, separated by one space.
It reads 25.5 mm
